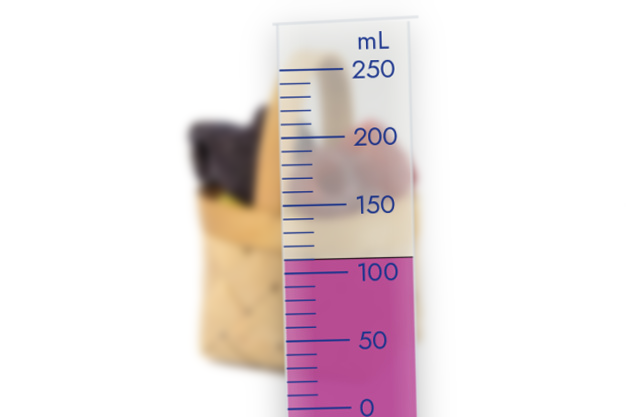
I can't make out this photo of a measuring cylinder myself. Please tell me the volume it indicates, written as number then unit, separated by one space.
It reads 110 mL
